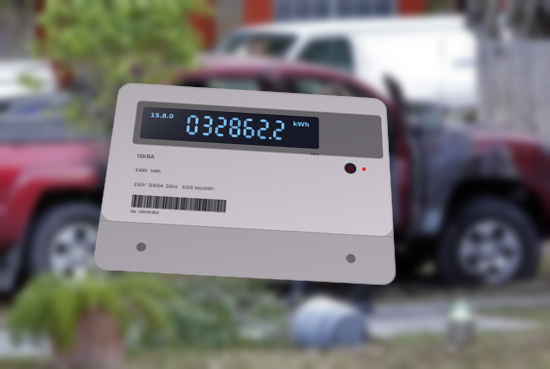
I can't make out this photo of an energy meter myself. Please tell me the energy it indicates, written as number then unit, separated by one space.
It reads 32862.2 kWh
